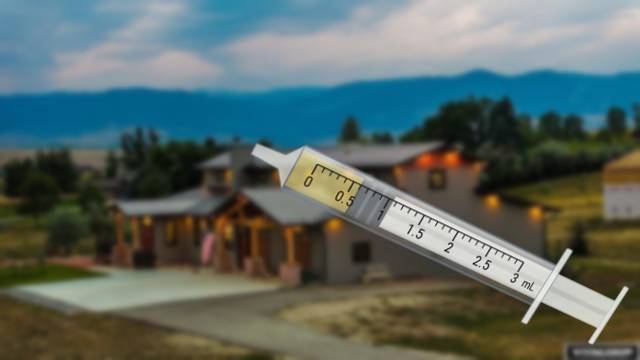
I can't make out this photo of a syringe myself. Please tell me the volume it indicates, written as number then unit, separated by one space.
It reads 0.6 mL
